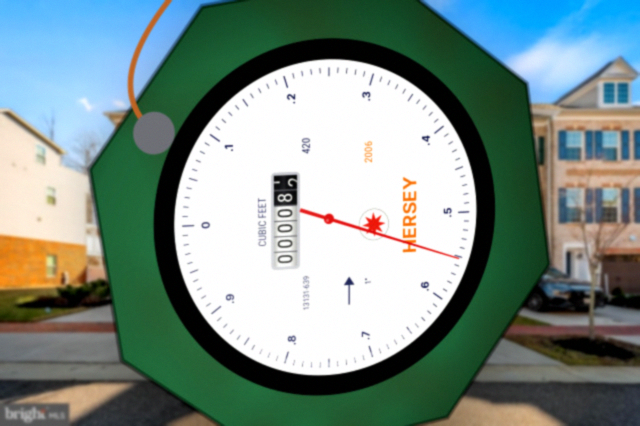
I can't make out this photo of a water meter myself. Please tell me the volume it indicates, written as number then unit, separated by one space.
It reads 81.55 ft³
